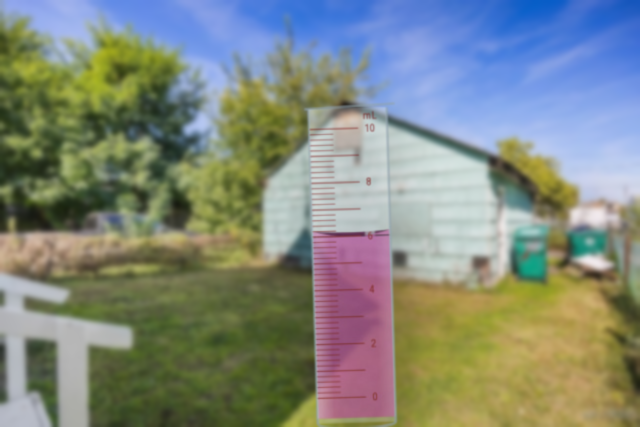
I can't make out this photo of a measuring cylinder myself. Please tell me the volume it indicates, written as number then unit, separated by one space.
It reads 6 mL
